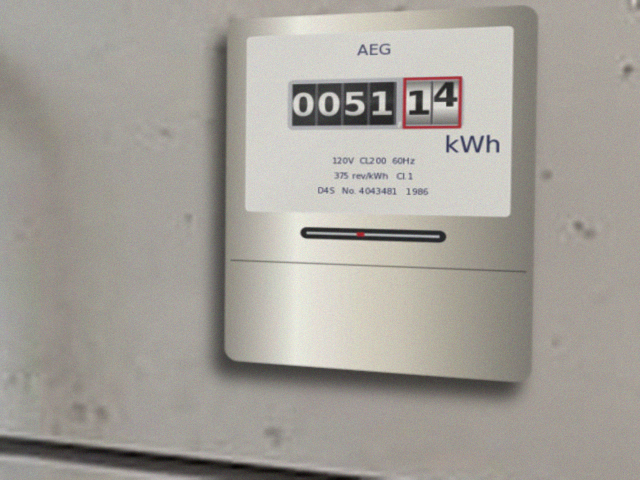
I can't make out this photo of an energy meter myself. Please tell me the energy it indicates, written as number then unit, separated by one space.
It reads 51.14 kWh
